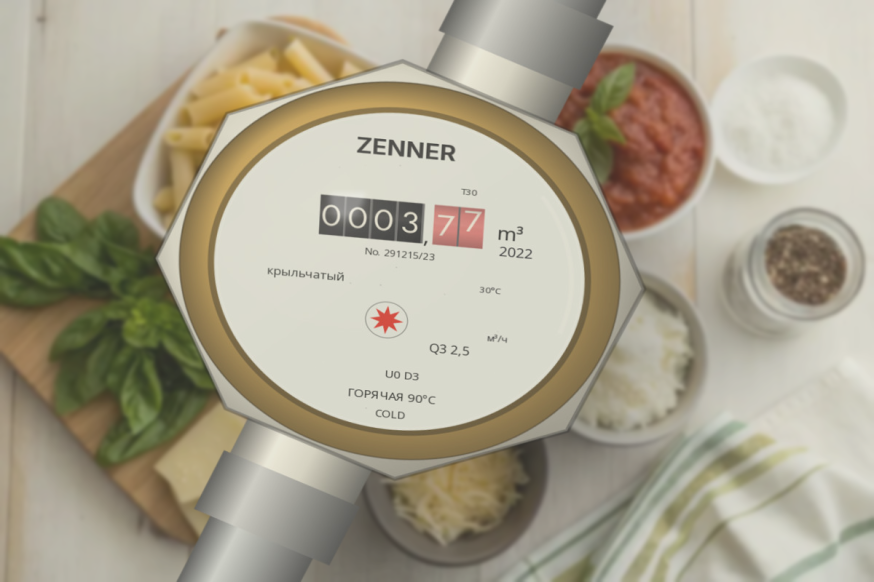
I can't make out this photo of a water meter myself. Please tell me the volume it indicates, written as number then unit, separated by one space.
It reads 3.77 m³
